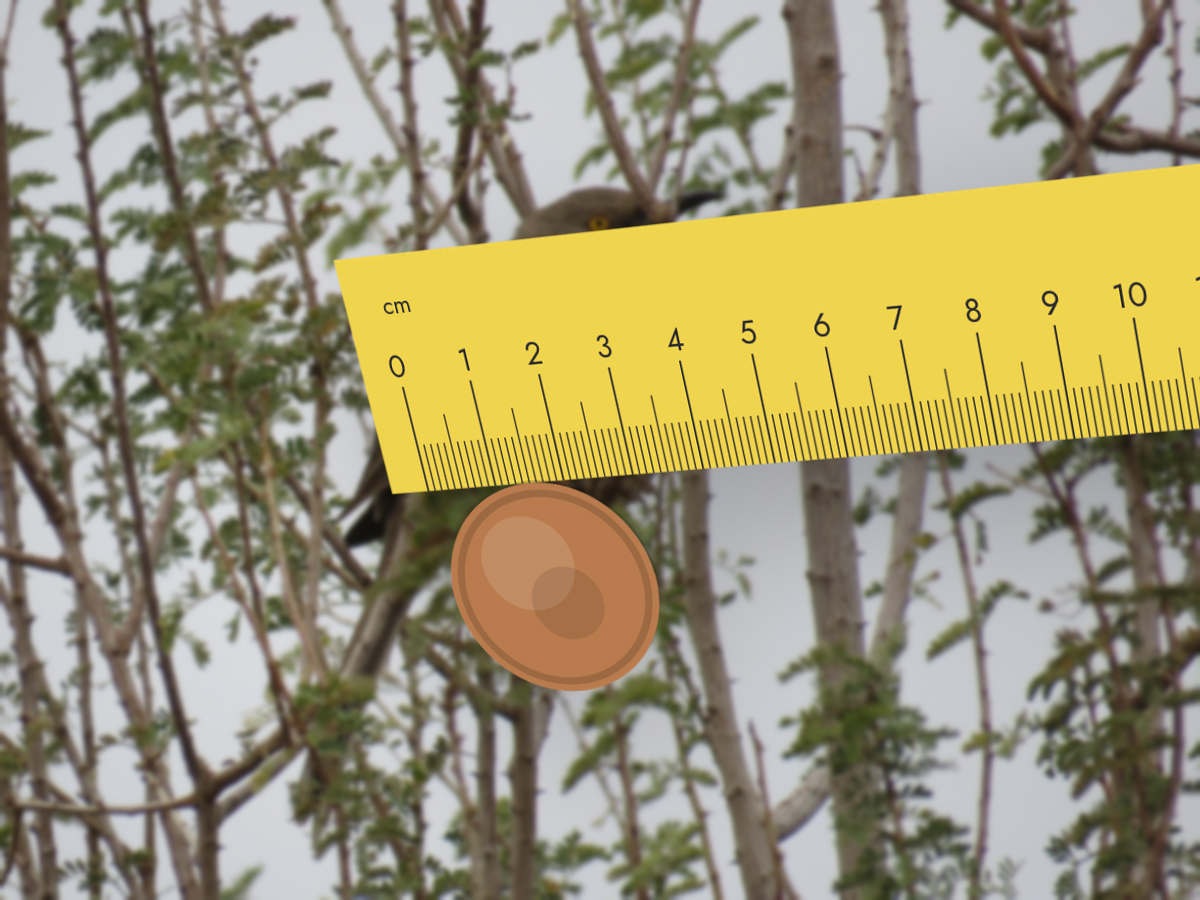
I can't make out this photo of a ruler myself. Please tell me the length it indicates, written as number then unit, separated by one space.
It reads 3 cm
